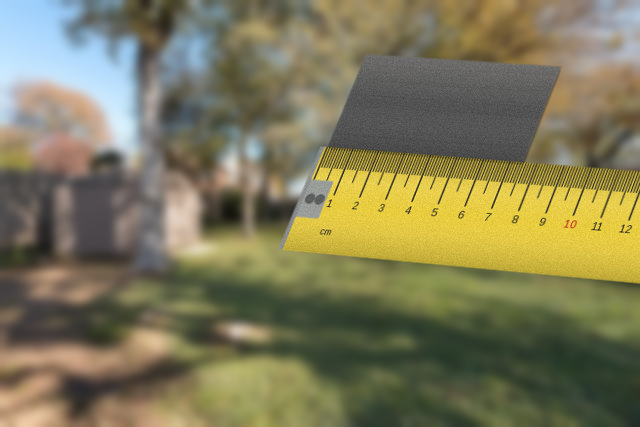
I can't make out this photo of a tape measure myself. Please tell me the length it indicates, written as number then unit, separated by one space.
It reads 7.5 cm
